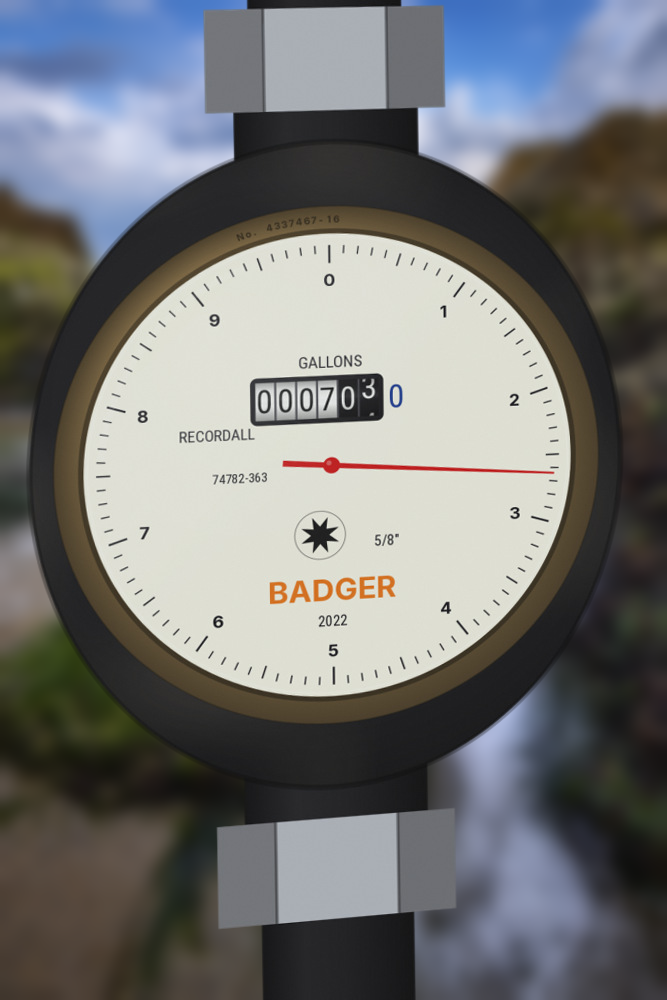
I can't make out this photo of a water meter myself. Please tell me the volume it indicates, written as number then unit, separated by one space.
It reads 7032.6 gal
